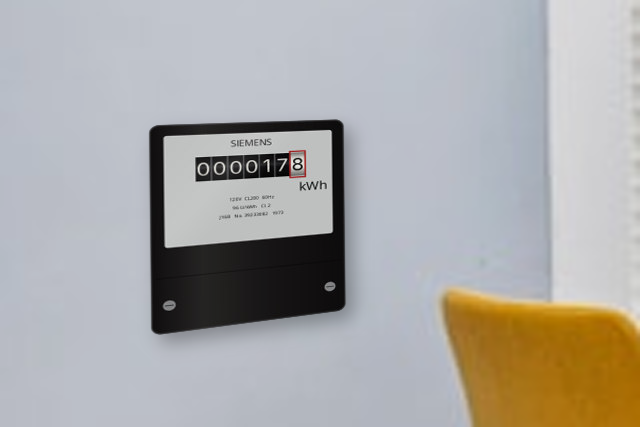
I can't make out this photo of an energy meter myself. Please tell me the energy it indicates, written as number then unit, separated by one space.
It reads 17.8 kWh
